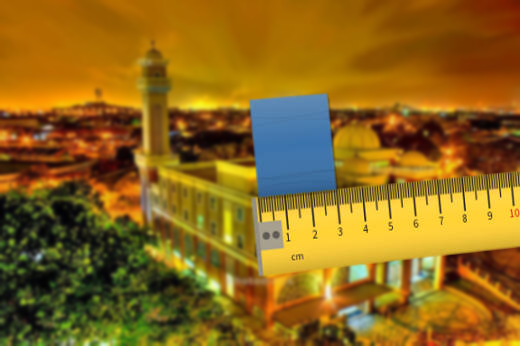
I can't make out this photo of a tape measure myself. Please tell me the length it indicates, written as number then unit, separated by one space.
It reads 3 cm
